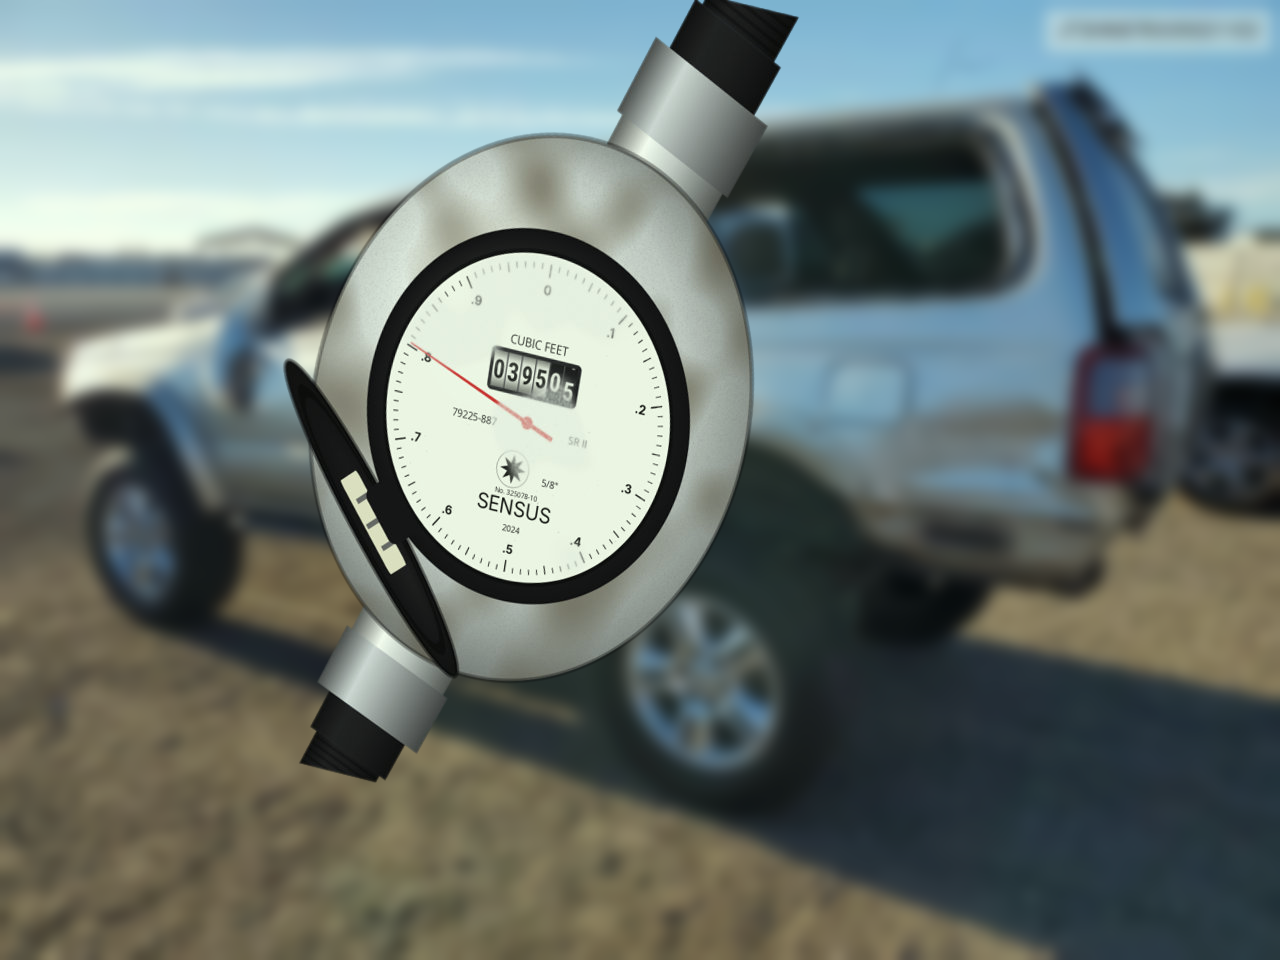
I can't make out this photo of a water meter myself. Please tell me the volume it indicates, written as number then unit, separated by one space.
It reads 39504.80 ft³
